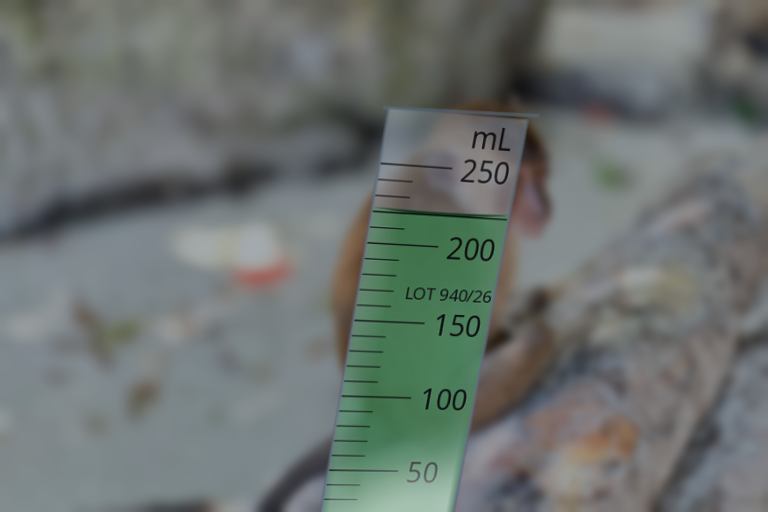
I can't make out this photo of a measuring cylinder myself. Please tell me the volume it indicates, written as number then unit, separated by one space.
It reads 220 mL
